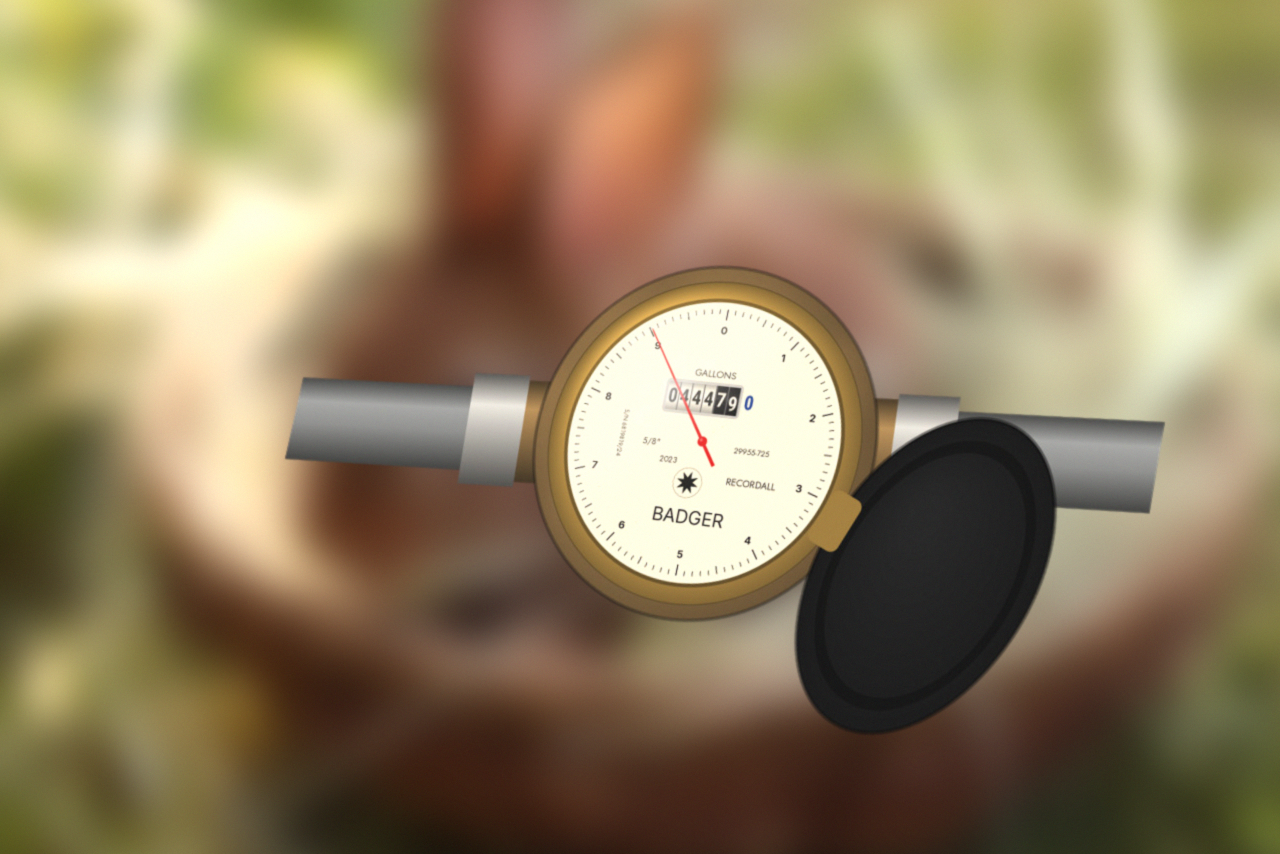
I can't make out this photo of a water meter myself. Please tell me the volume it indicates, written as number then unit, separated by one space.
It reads 444789.0 gal
